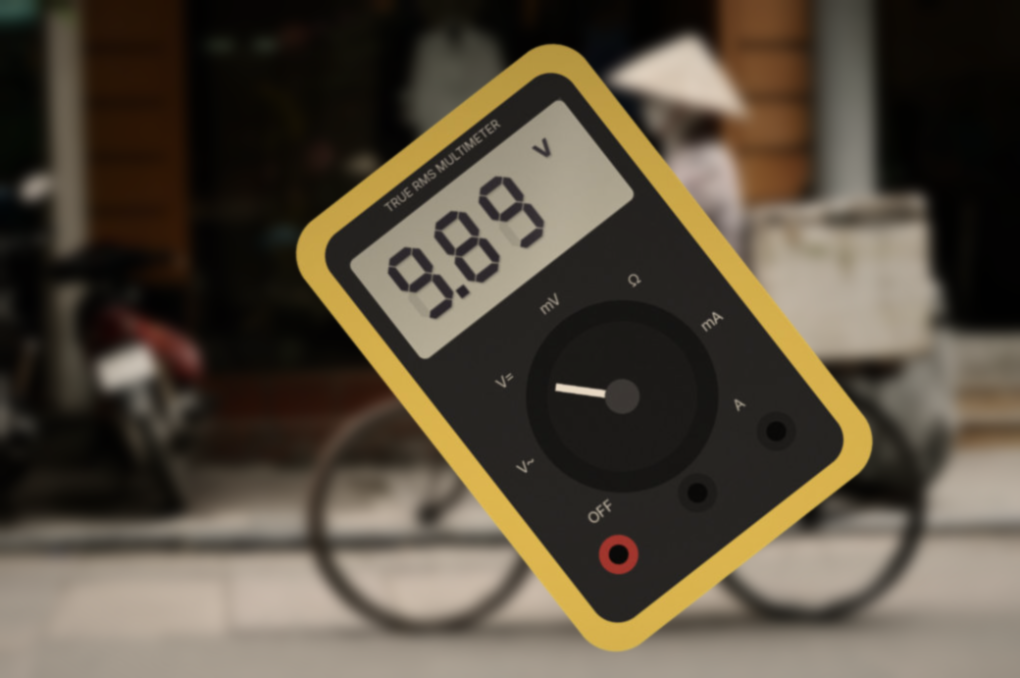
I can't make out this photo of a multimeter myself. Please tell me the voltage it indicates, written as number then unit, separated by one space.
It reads 9.89 V
